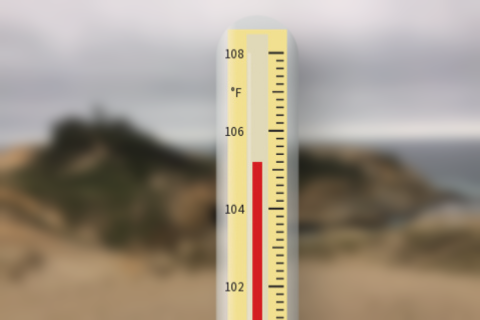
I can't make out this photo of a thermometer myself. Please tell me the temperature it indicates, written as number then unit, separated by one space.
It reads 105.2 °F
